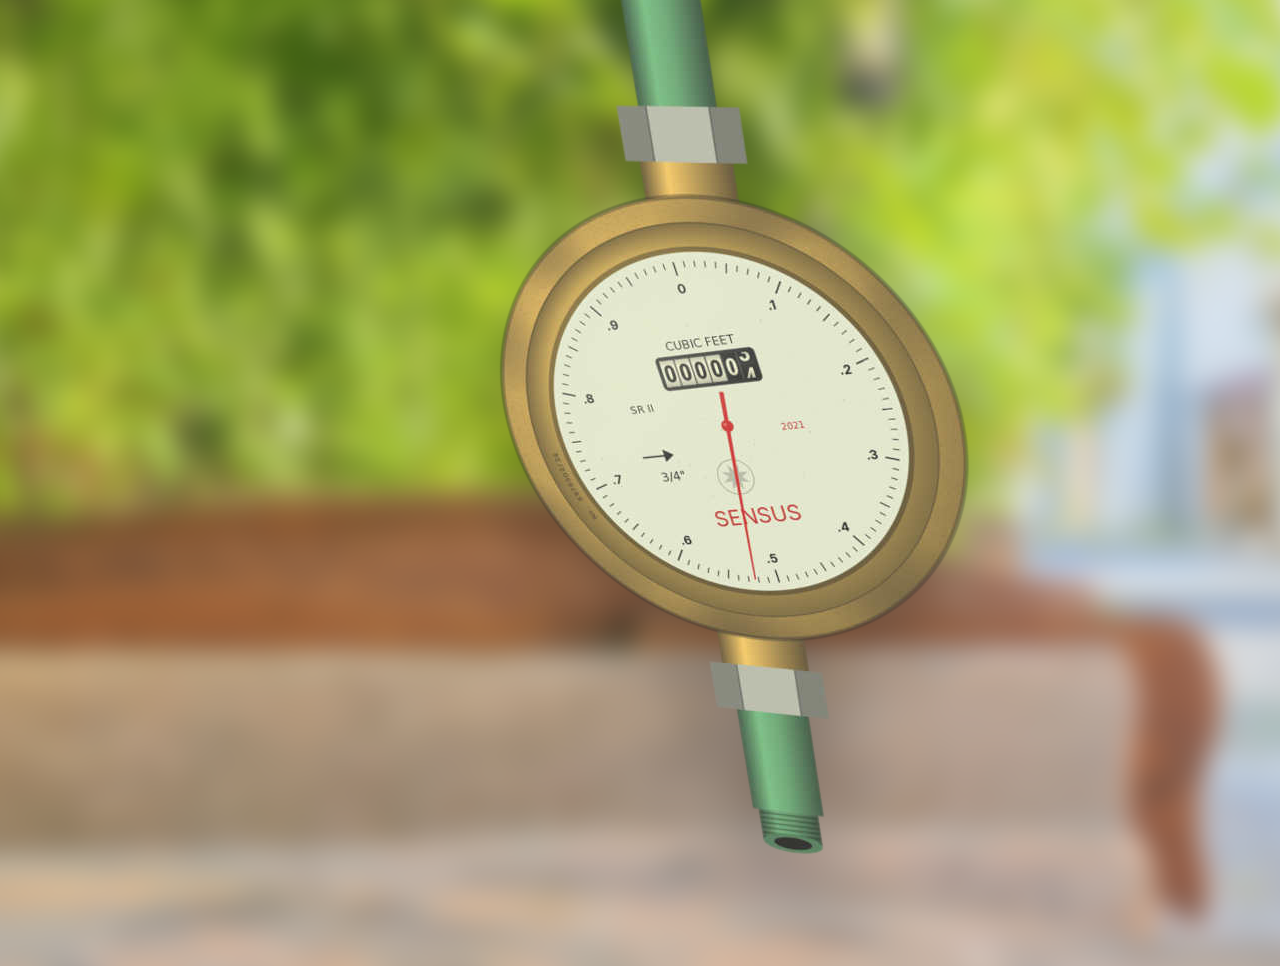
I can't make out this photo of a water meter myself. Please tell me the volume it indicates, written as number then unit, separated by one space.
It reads 3.52 ft³
